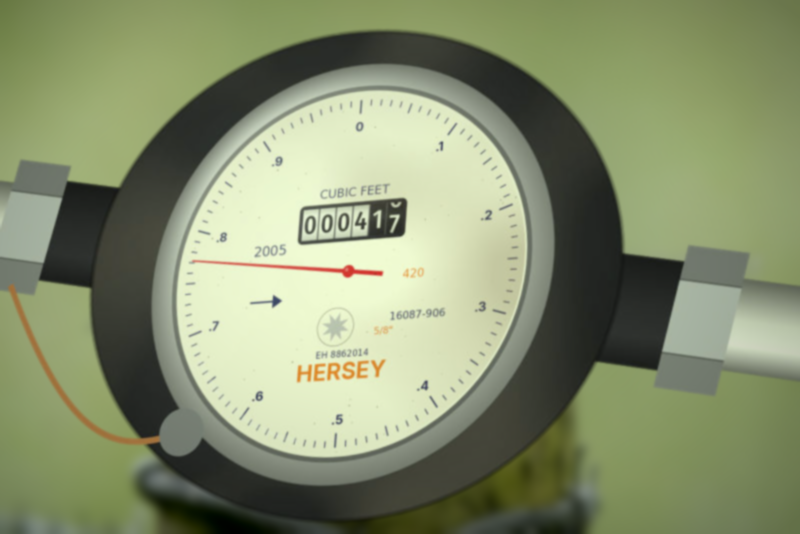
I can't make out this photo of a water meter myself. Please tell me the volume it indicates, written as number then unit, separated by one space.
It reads 416.77 ft³
